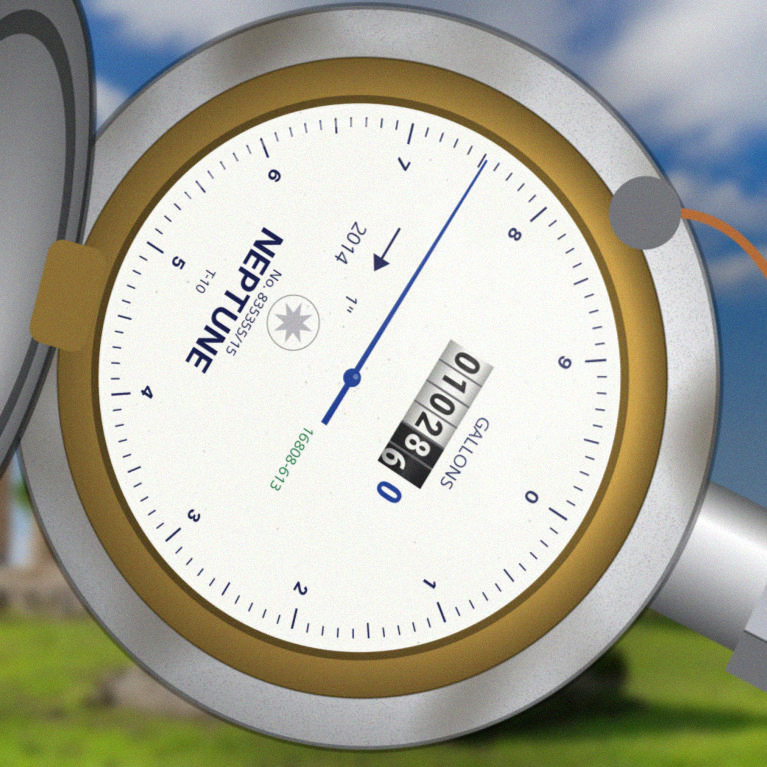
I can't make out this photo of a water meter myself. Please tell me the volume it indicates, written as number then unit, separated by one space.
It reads 102857.5 gal
